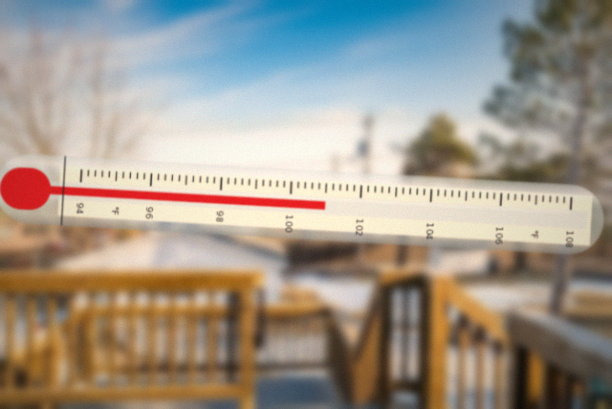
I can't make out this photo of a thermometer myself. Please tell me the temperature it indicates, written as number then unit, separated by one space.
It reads 101 °F
